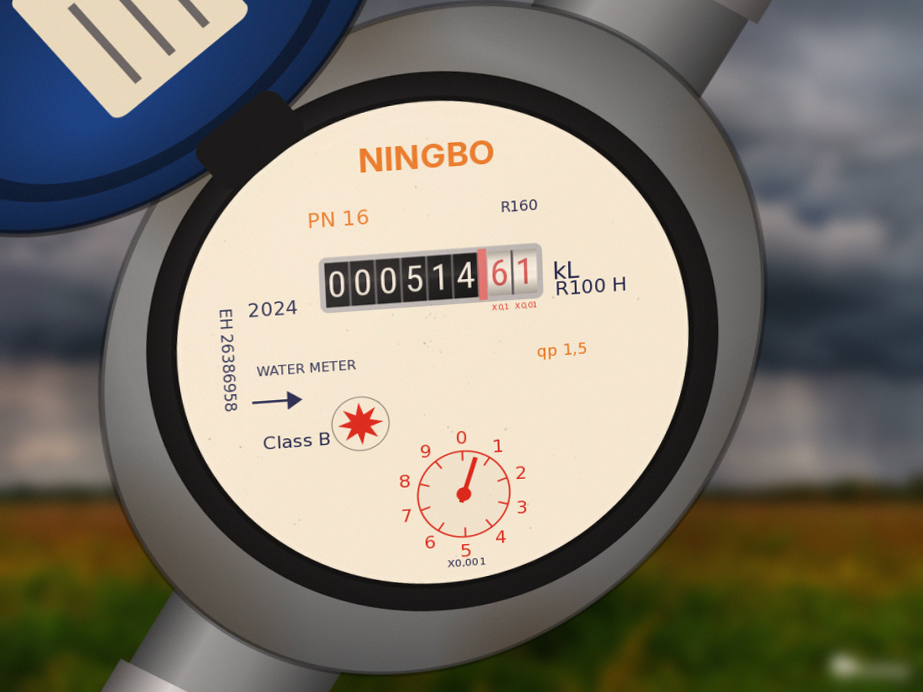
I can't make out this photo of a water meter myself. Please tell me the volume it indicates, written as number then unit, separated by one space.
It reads 514.610 kL
